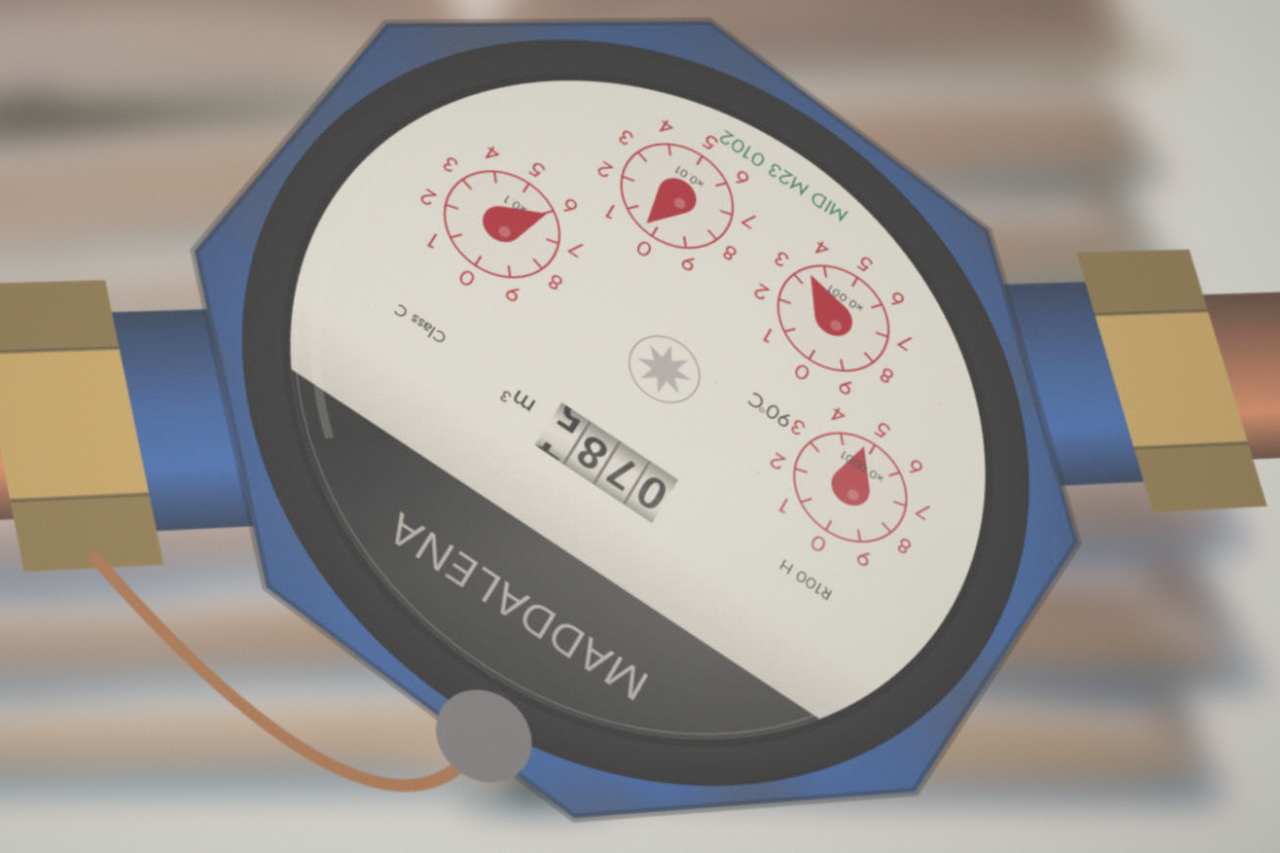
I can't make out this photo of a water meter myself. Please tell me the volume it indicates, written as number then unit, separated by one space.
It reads 784.6034 m³
